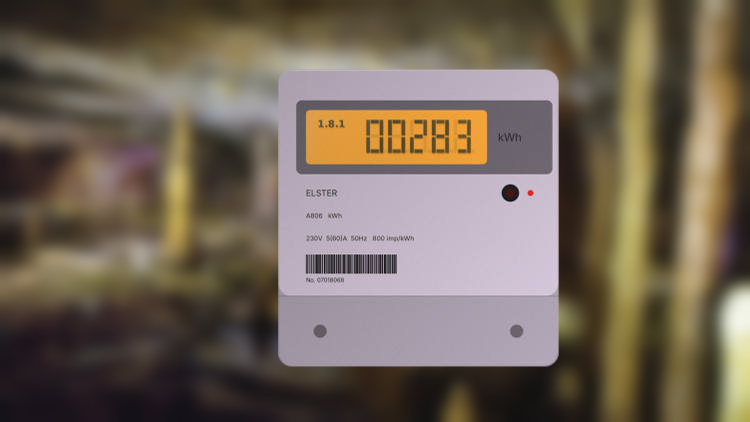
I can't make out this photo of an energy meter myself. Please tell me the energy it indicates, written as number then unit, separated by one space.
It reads 283 kWh
